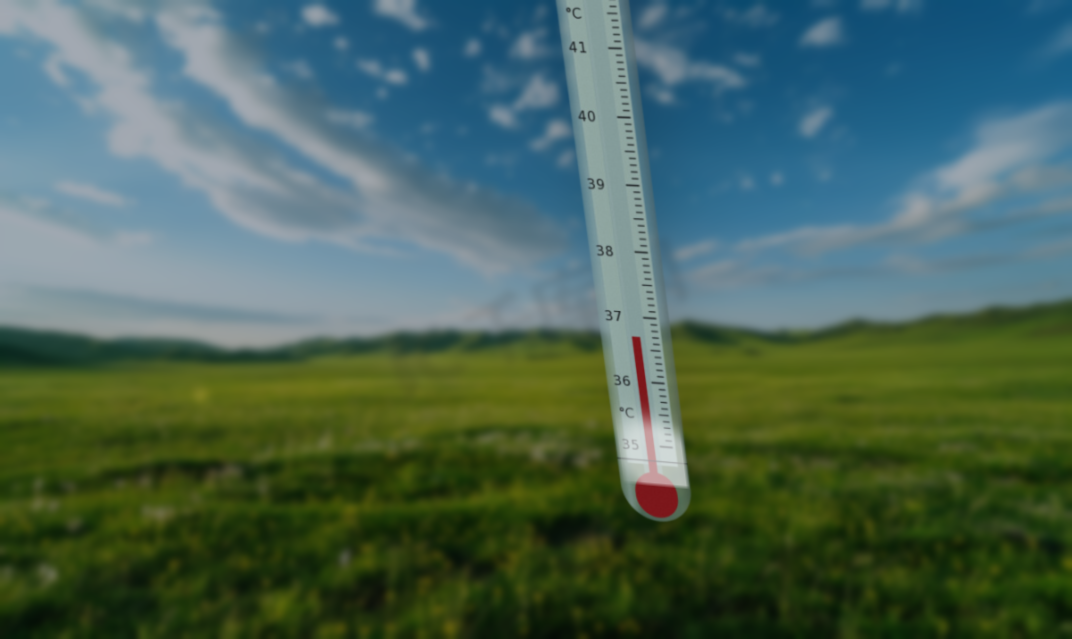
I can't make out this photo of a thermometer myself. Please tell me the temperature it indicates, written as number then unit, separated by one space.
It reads 36.7 °C
